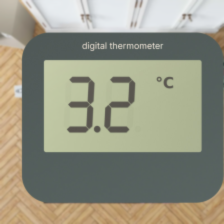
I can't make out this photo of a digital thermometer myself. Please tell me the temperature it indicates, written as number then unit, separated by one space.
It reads 3.2 °C
